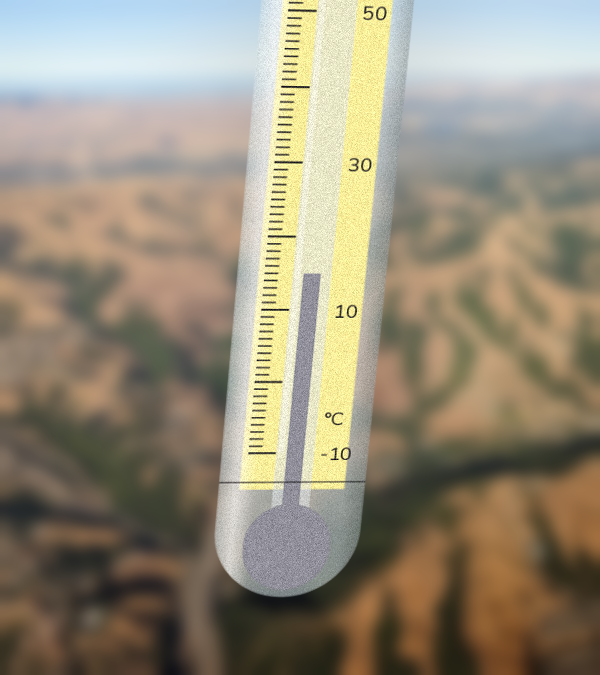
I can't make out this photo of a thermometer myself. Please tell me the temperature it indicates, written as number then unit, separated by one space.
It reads 15 °C
